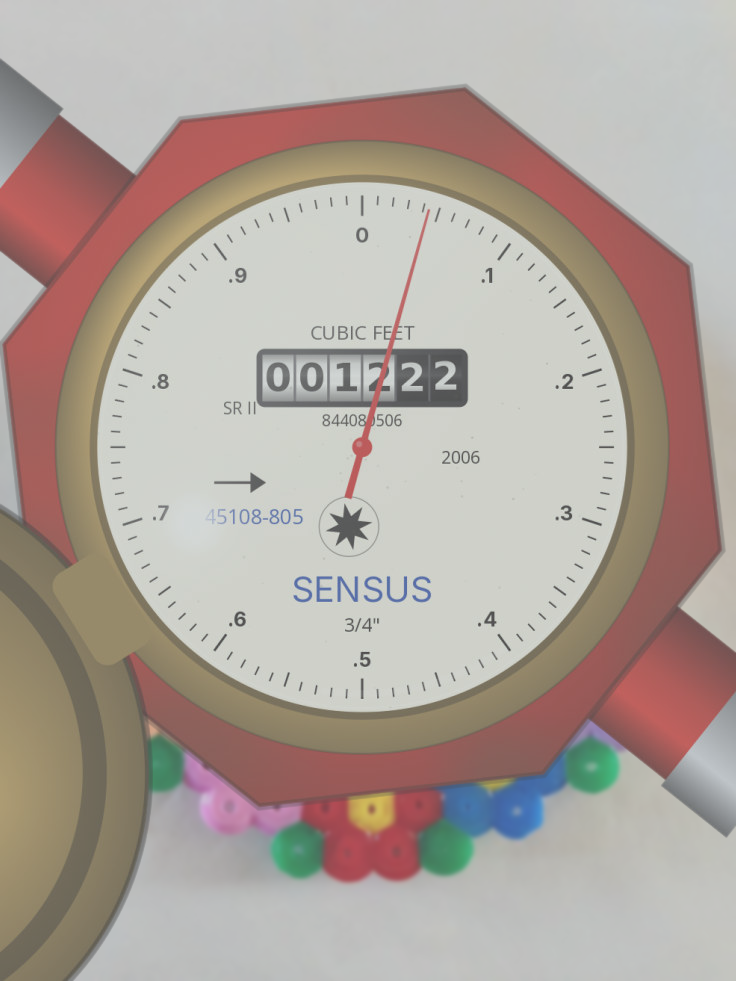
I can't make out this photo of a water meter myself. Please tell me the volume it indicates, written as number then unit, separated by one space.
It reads 1222.04 ft³
